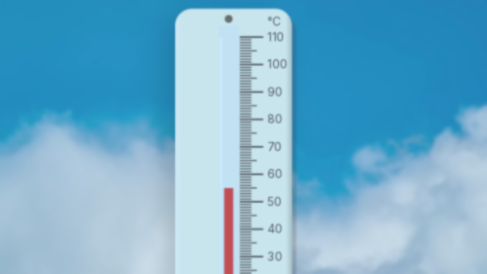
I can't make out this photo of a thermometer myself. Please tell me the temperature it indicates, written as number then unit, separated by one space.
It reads 55 °C
